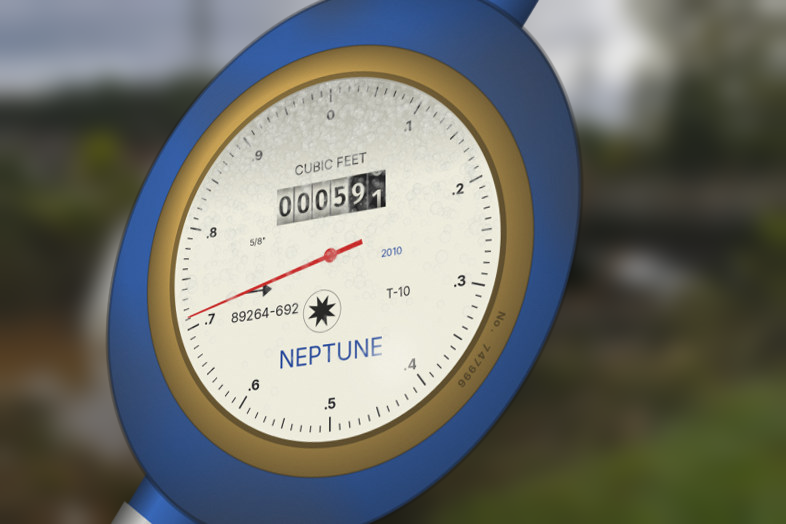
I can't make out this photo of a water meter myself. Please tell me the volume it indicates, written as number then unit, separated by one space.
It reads 590.71 ft³
